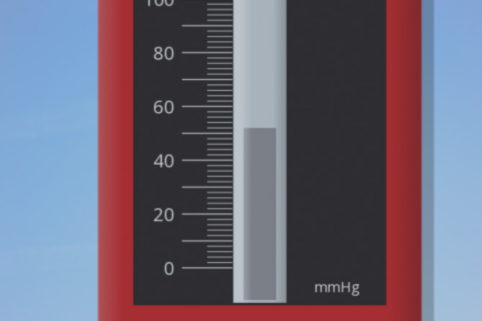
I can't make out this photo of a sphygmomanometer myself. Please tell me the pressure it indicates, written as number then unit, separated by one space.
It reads 52 mmHg
